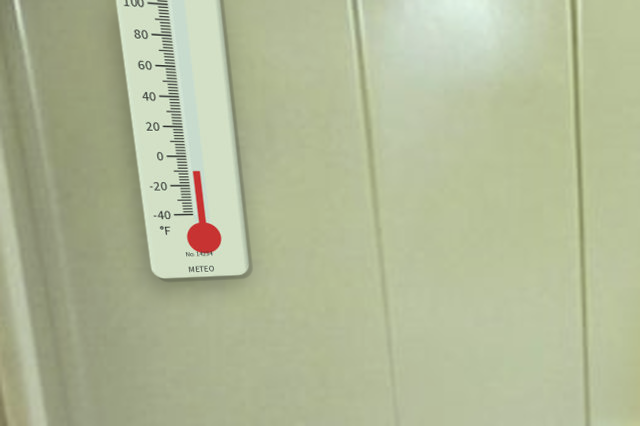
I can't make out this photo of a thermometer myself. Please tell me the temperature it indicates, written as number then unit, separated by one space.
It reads -10 °F
